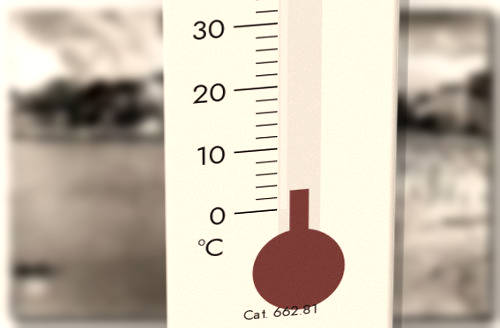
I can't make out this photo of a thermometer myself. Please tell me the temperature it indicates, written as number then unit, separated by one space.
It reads 3 °C
